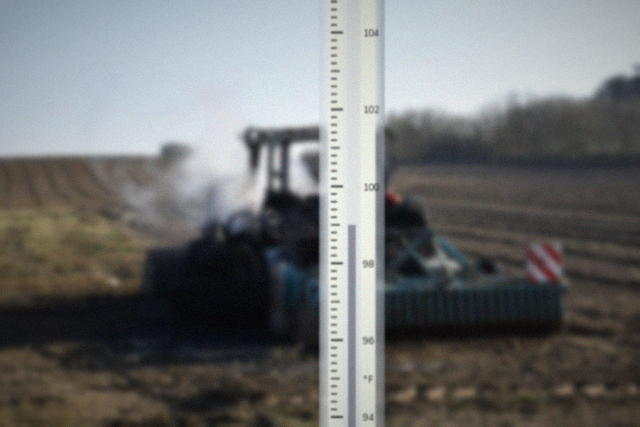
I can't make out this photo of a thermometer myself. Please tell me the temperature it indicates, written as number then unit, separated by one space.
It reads 99 °F
